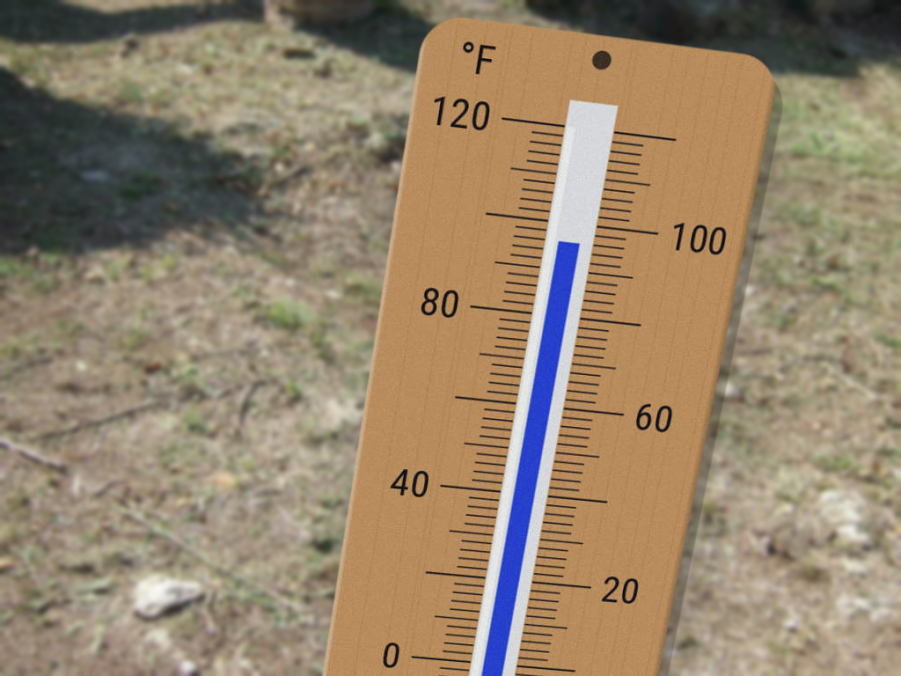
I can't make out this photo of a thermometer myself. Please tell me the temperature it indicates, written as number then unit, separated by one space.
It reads 96 °F
